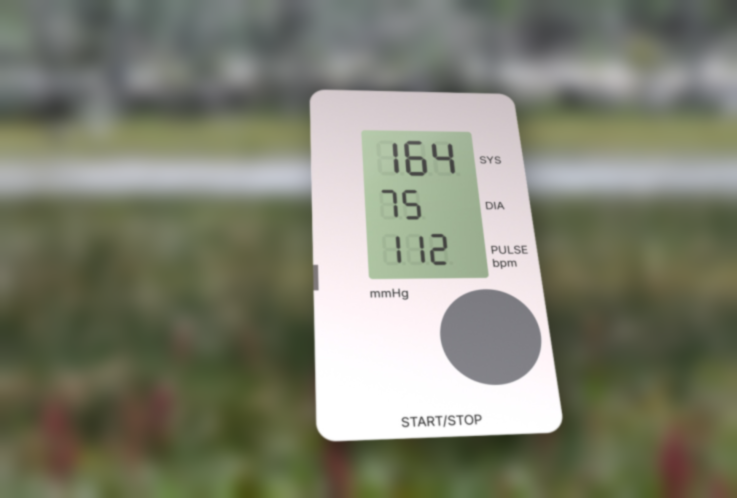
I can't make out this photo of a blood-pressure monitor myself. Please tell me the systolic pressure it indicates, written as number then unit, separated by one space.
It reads 164 mmHg
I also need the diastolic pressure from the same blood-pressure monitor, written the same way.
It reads 75 mmHg
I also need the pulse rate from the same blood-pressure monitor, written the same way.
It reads 112 bpm
